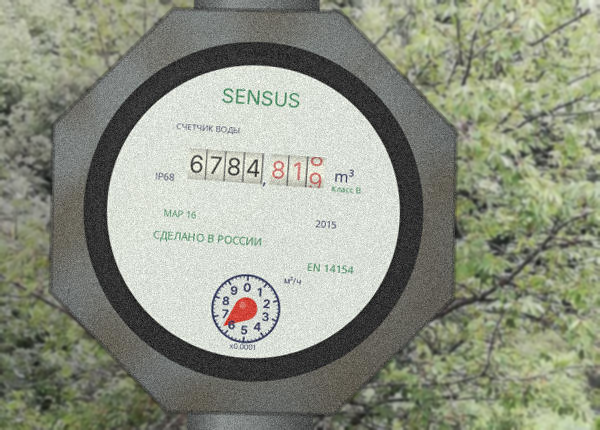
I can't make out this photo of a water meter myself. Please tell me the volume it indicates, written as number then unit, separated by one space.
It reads 6784.8186 m³
